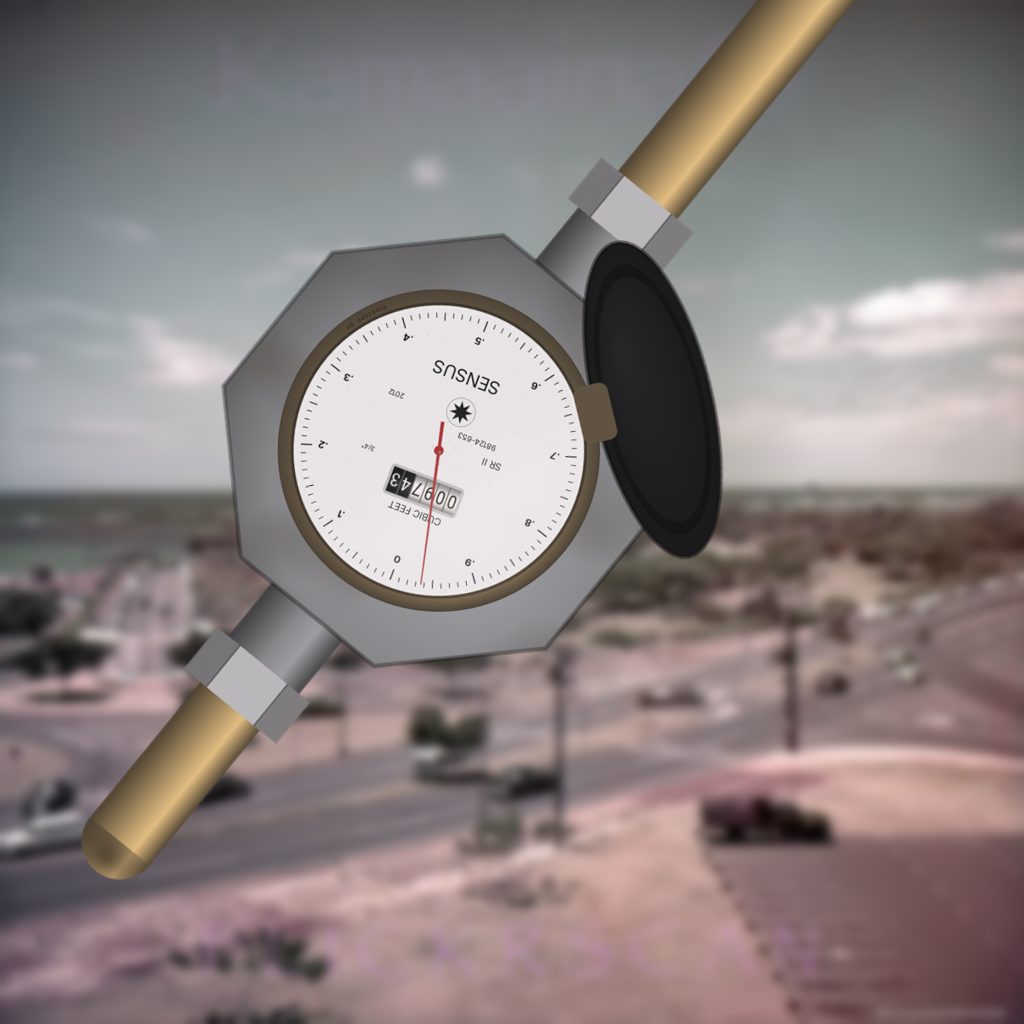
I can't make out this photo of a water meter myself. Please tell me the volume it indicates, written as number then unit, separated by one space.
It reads 9742.96 ft³
